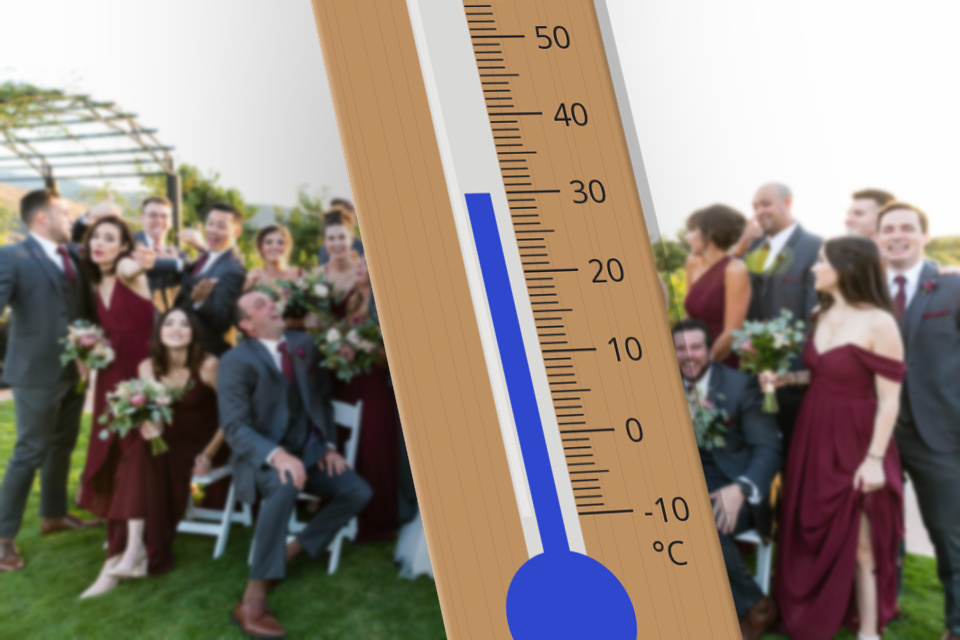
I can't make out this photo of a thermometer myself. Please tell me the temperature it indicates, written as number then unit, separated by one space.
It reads 30 °C
